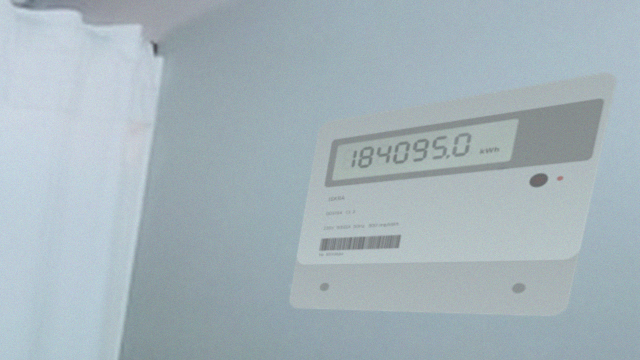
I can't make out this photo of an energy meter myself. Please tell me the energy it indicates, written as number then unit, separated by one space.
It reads 184095.0 kWh
